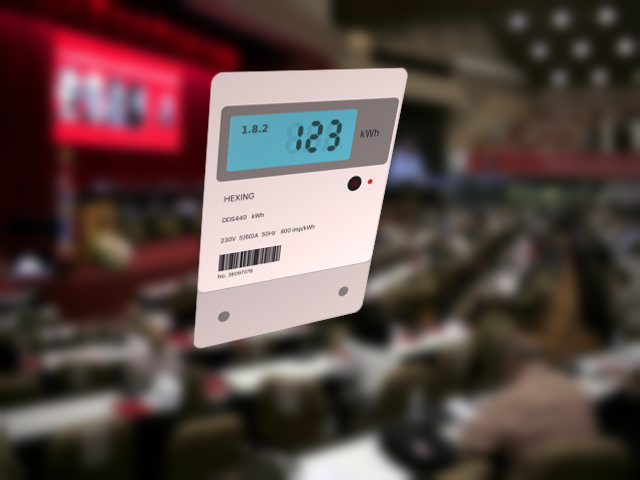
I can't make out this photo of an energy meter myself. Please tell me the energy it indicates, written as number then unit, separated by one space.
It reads 123 kWh
